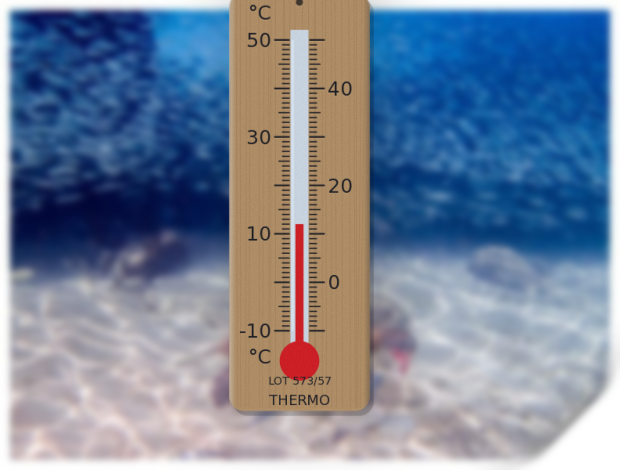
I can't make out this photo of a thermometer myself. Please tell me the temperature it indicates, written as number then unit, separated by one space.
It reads 12 °C
